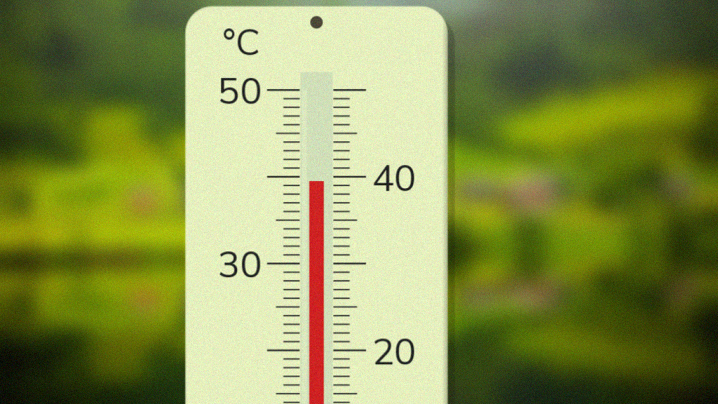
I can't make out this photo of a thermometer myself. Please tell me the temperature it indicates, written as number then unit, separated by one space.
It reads 39.5 °C
